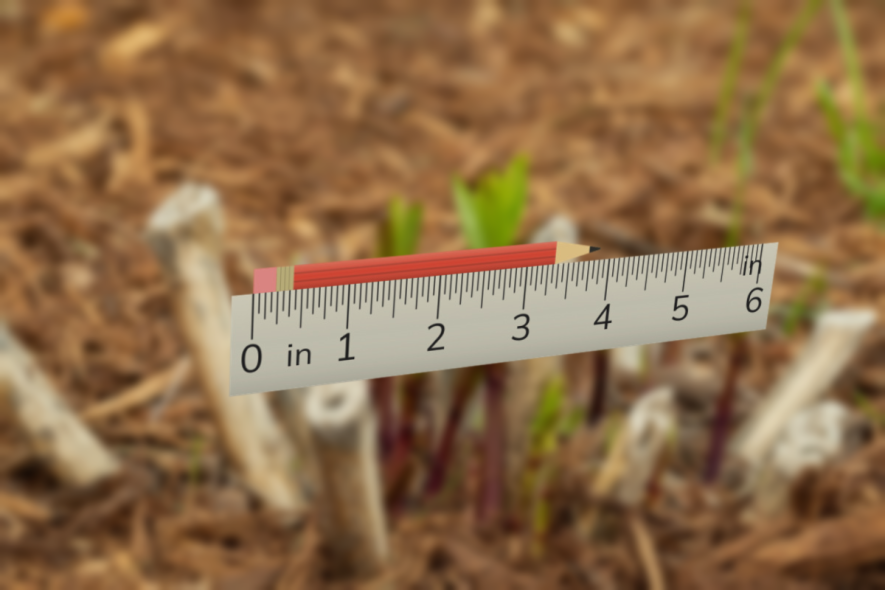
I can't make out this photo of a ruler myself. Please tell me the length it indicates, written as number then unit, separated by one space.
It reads 3.875 in
